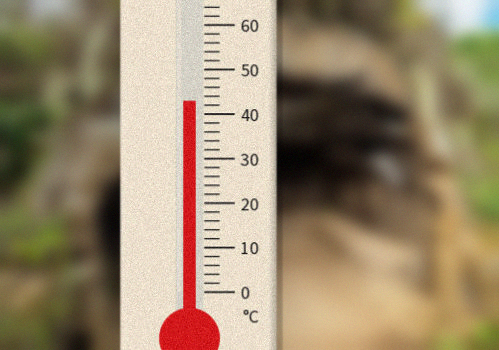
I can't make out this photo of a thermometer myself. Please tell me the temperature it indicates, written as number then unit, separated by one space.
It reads 43 °C
